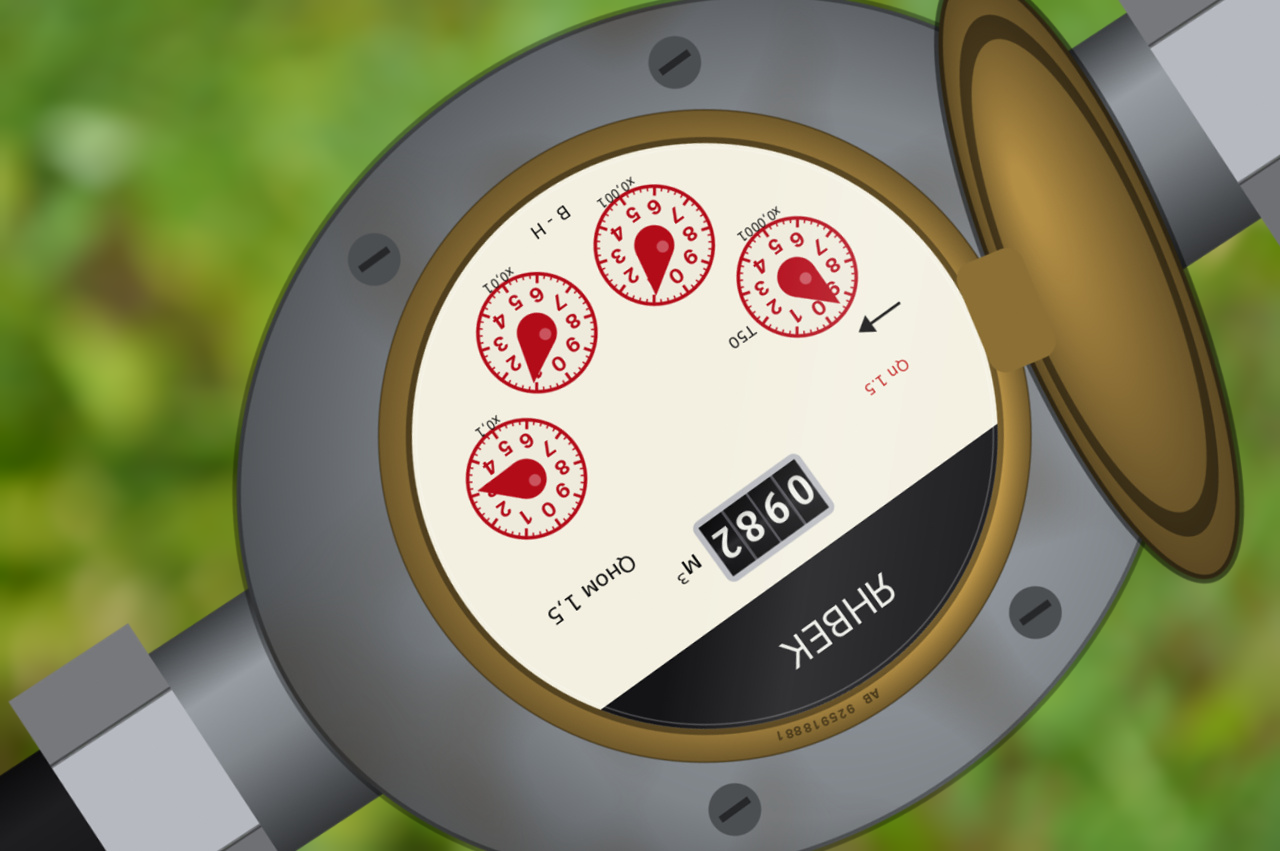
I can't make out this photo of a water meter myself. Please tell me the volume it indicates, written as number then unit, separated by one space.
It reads 982.3109 m³
